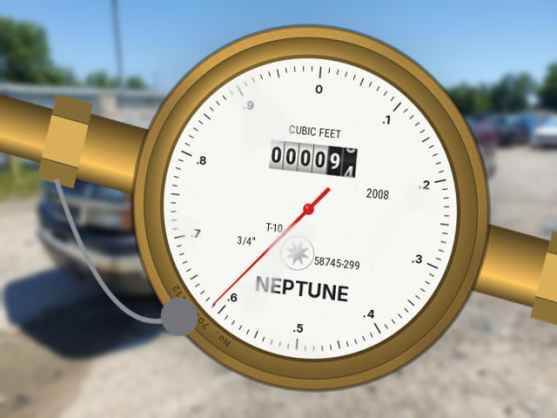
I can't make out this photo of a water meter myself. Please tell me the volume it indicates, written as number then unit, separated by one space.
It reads 93.61 ft³
